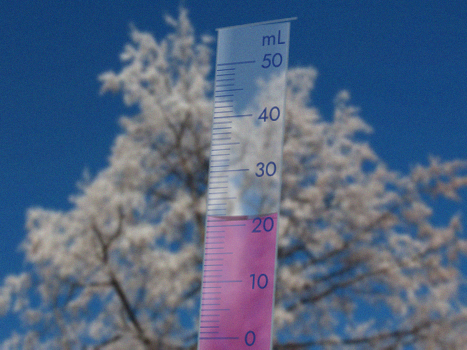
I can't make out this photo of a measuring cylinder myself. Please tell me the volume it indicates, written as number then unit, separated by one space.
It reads 21 mL
